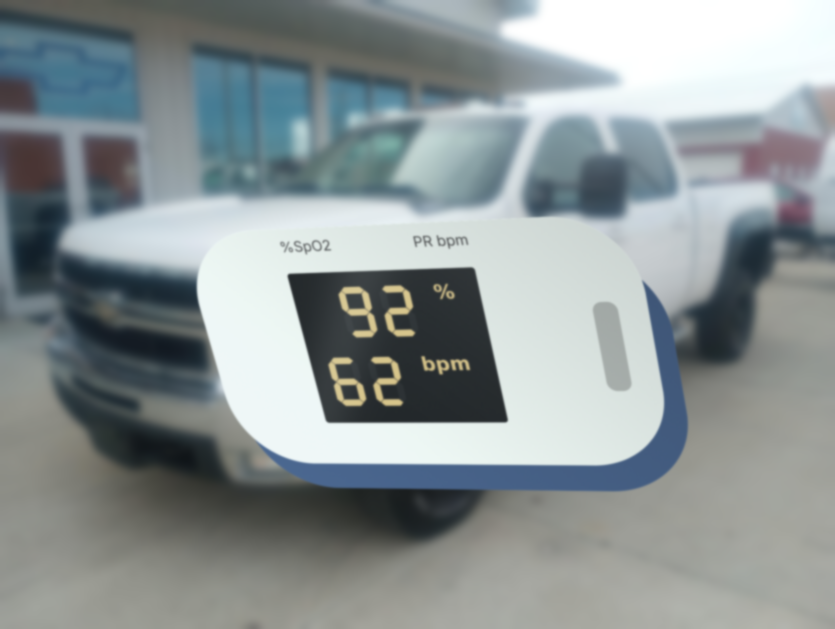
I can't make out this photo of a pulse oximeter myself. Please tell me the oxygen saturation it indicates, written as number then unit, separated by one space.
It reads 92 %
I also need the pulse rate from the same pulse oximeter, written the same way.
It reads 62 bpm
